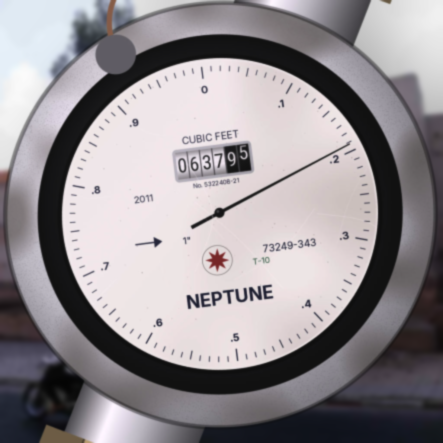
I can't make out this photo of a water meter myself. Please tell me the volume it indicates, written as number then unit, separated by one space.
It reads 63795.19 ft³
